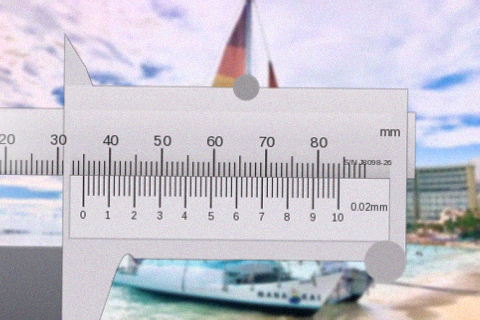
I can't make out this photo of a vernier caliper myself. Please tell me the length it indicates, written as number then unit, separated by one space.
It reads 35.0 mm
